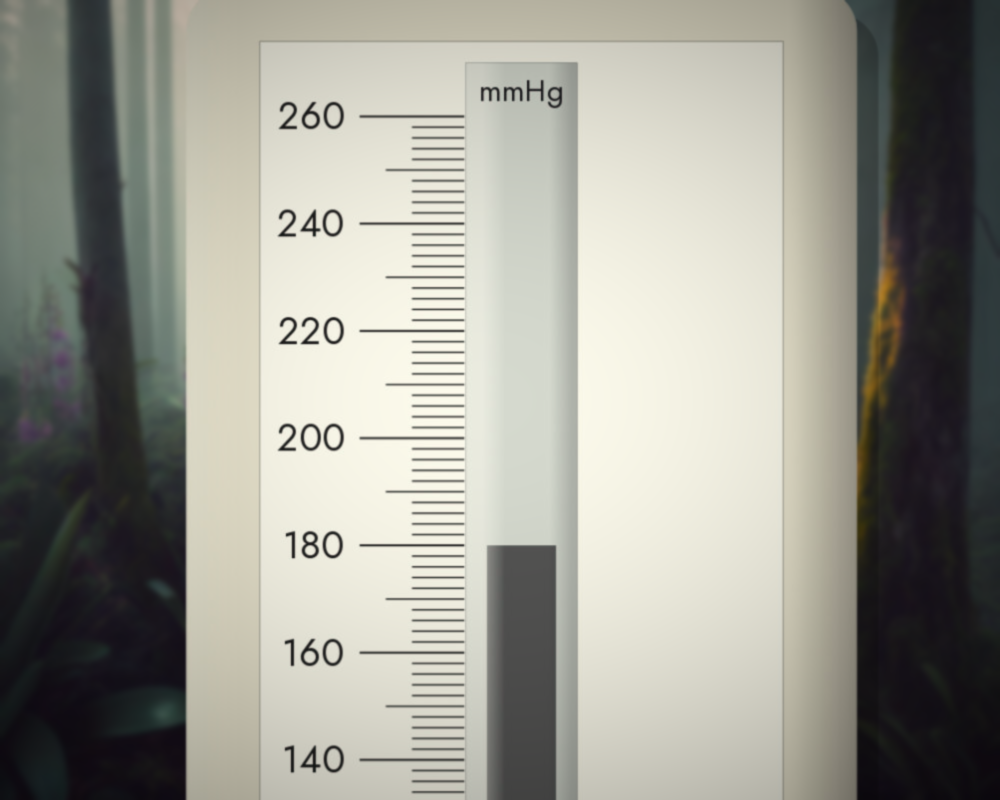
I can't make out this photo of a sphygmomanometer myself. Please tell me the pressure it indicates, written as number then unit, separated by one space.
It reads 180 mmHg
